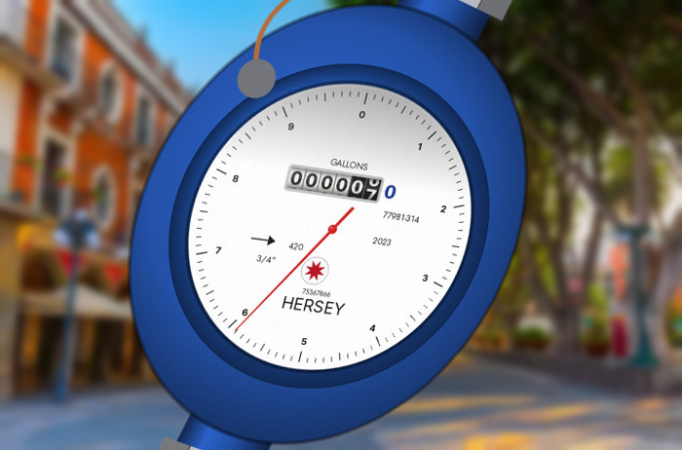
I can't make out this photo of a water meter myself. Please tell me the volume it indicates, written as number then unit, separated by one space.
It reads 65.9 gal
